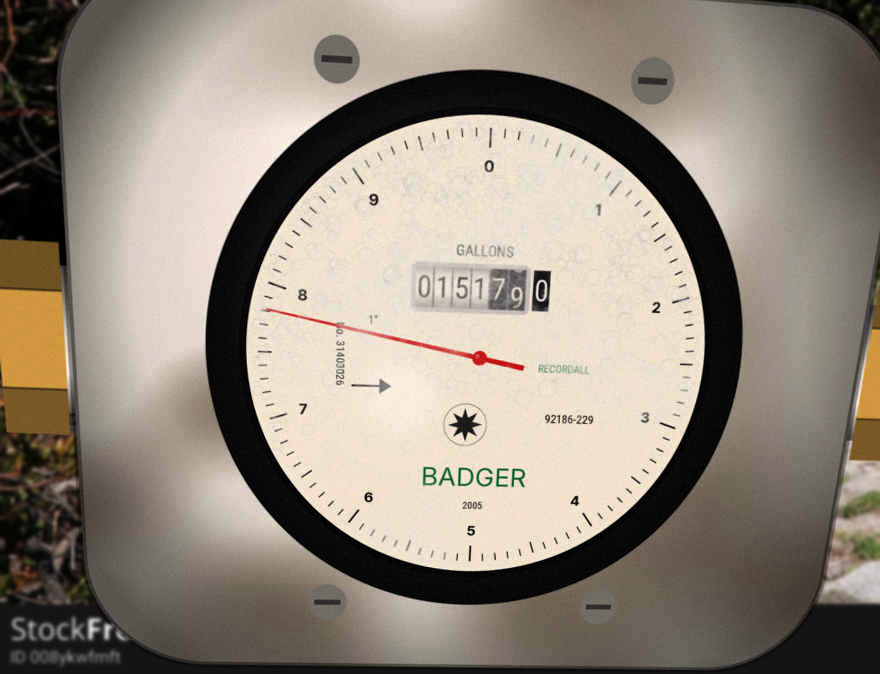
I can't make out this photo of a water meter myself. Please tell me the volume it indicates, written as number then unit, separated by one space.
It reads 151787.8 gal
